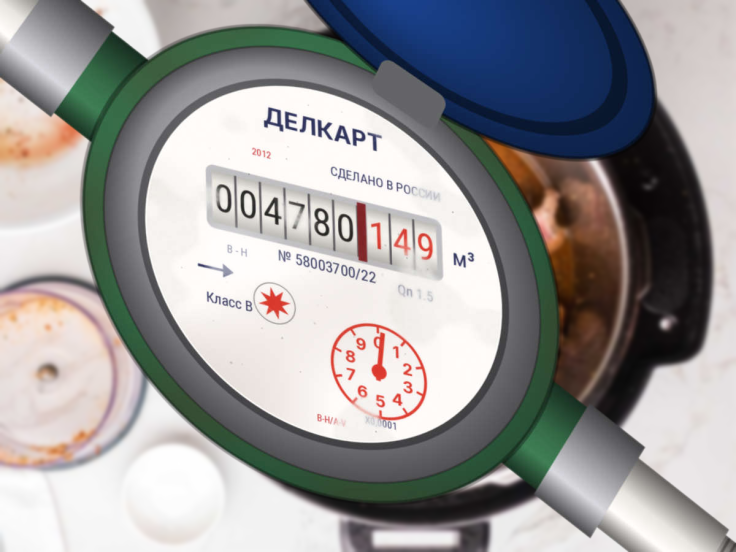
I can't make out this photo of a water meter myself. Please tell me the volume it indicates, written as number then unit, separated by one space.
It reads 4780.1490 m³
